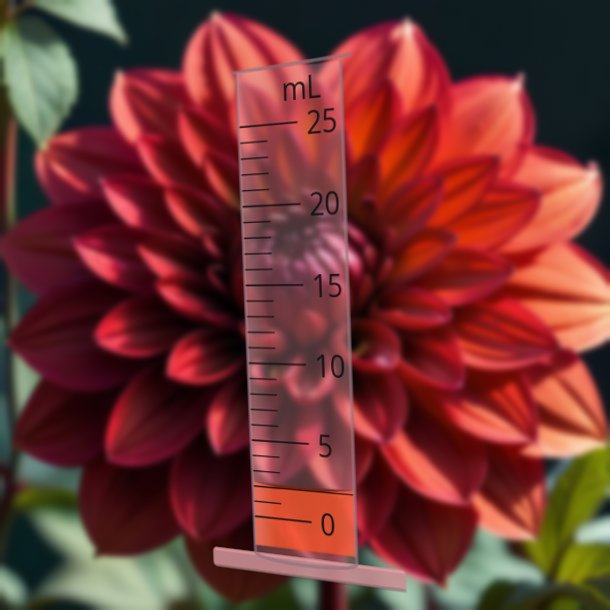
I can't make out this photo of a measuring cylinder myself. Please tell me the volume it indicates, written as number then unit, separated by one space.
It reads 2 mL
